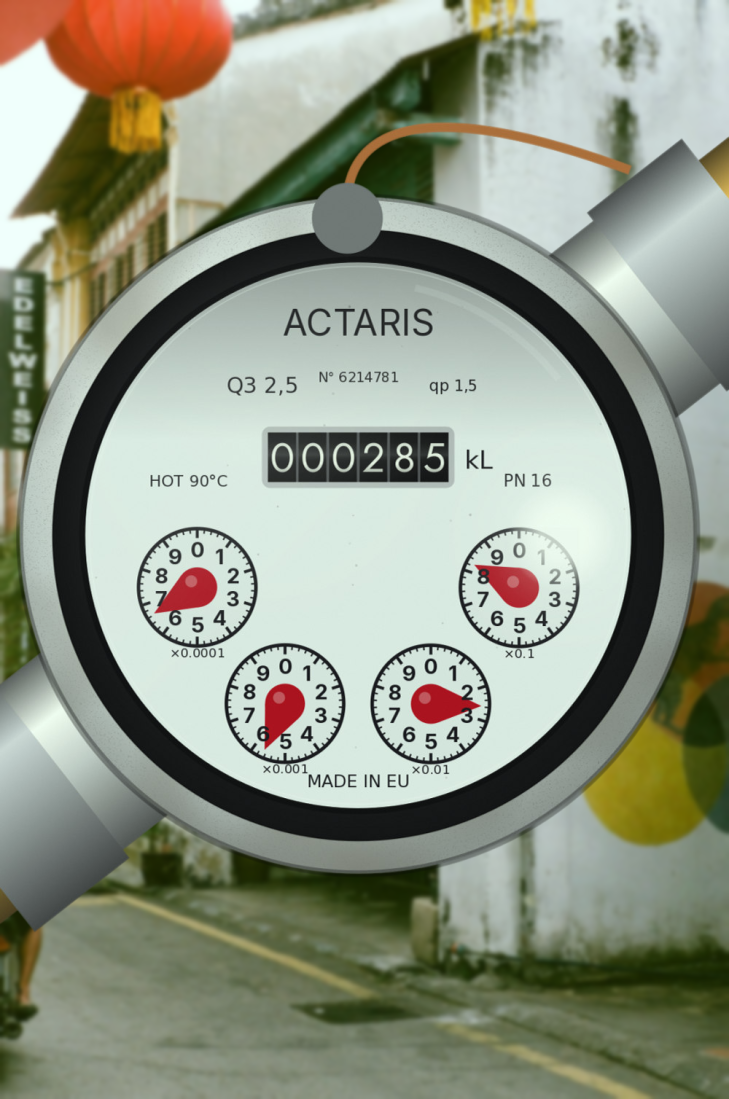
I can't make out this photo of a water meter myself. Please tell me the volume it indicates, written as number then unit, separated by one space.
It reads 285.8256 kL
